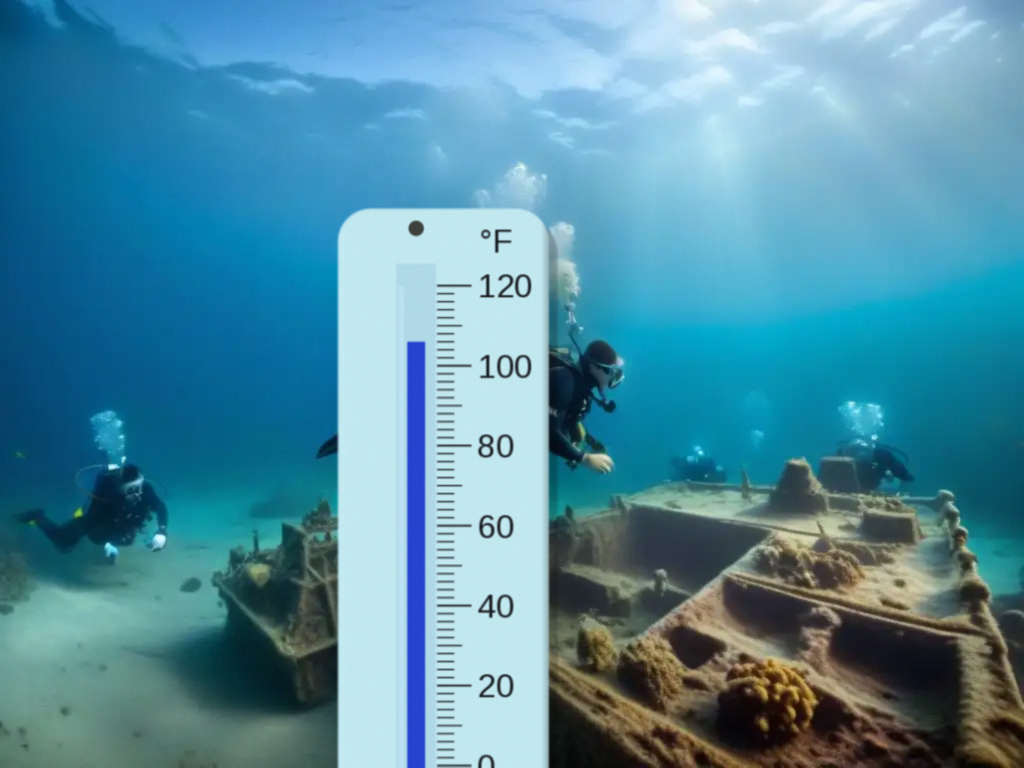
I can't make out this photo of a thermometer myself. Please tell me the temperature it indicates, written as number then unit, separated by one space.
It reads 106 °F
